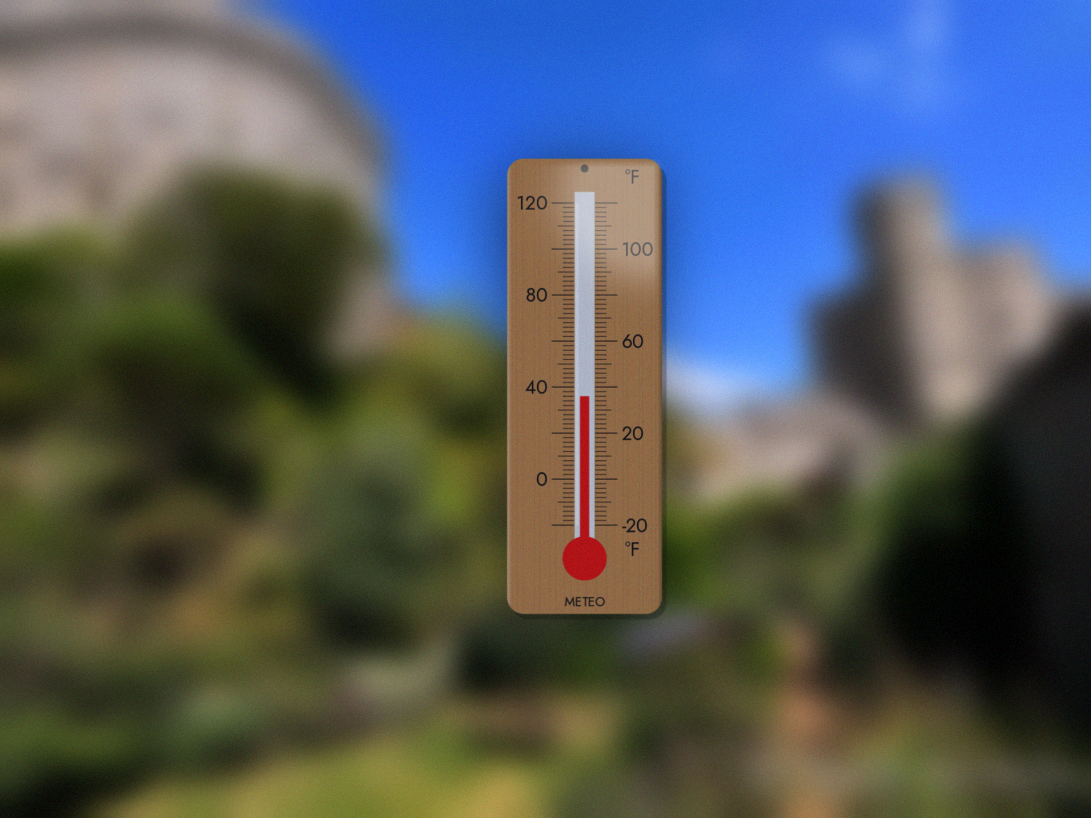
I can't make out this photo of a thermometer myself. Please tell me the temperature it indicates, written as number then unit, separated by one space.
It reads 36 °F
